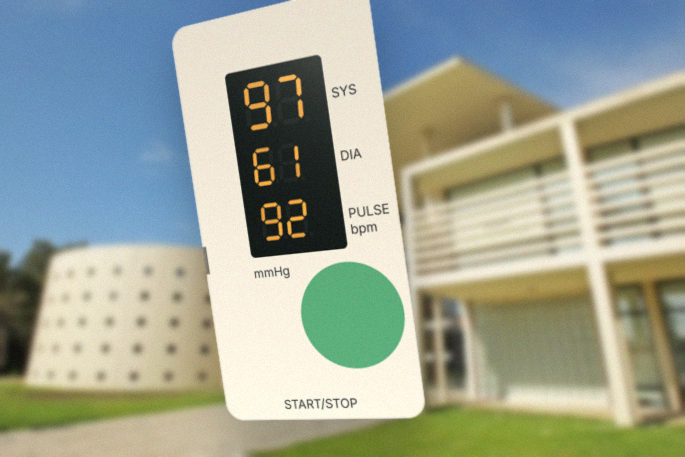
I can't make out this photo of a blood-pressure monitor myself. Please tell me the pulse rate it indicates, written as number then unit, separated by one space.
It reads 92 bpm
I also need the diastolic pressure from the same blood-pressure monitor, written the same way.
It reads 61 mmHg
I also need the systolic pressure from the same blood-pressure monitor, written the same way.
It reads 97 mmHg
